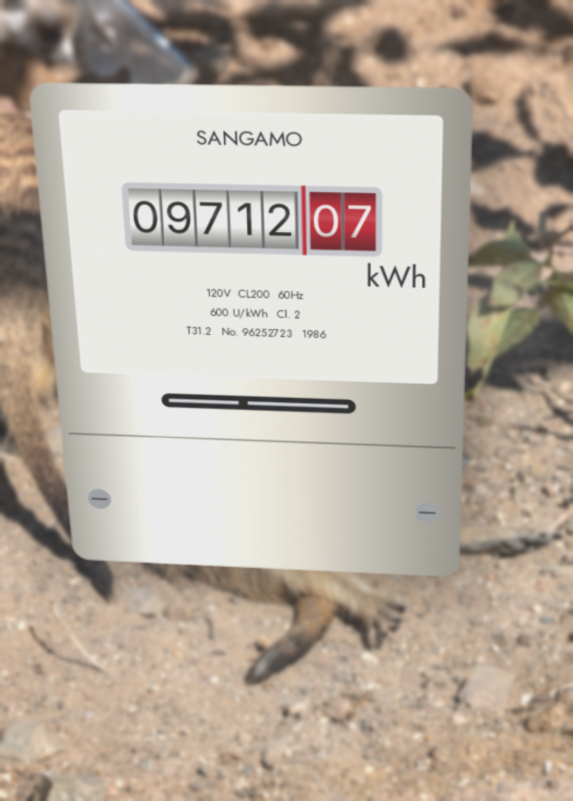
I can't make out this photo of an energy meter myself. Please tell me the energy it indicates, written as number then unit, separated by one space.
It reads 9712.07 kWh
